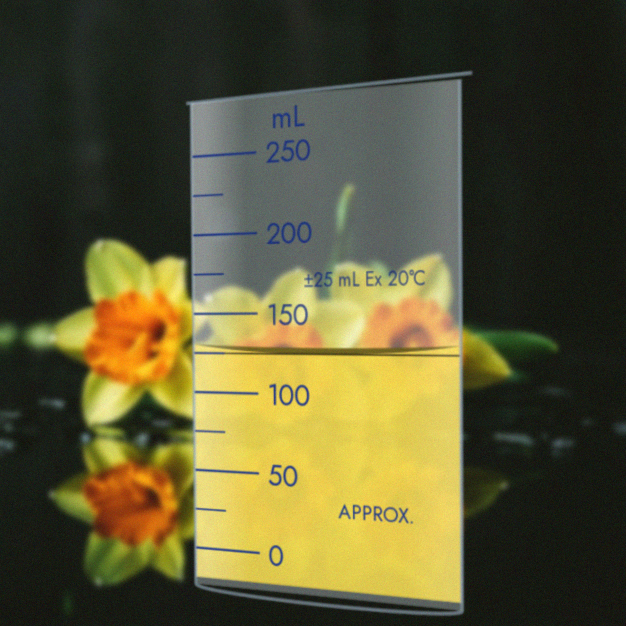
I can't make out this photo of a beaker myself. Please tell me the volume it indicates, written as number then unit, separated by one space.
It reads 125 mL
